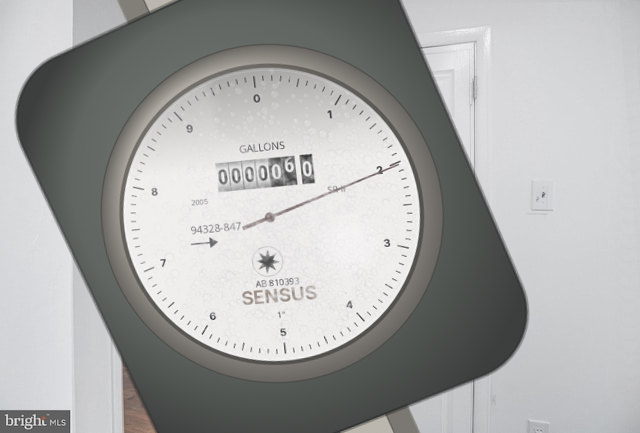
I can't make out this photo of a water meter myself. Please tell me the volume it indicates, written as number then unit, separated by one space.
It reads 62.0 gal
